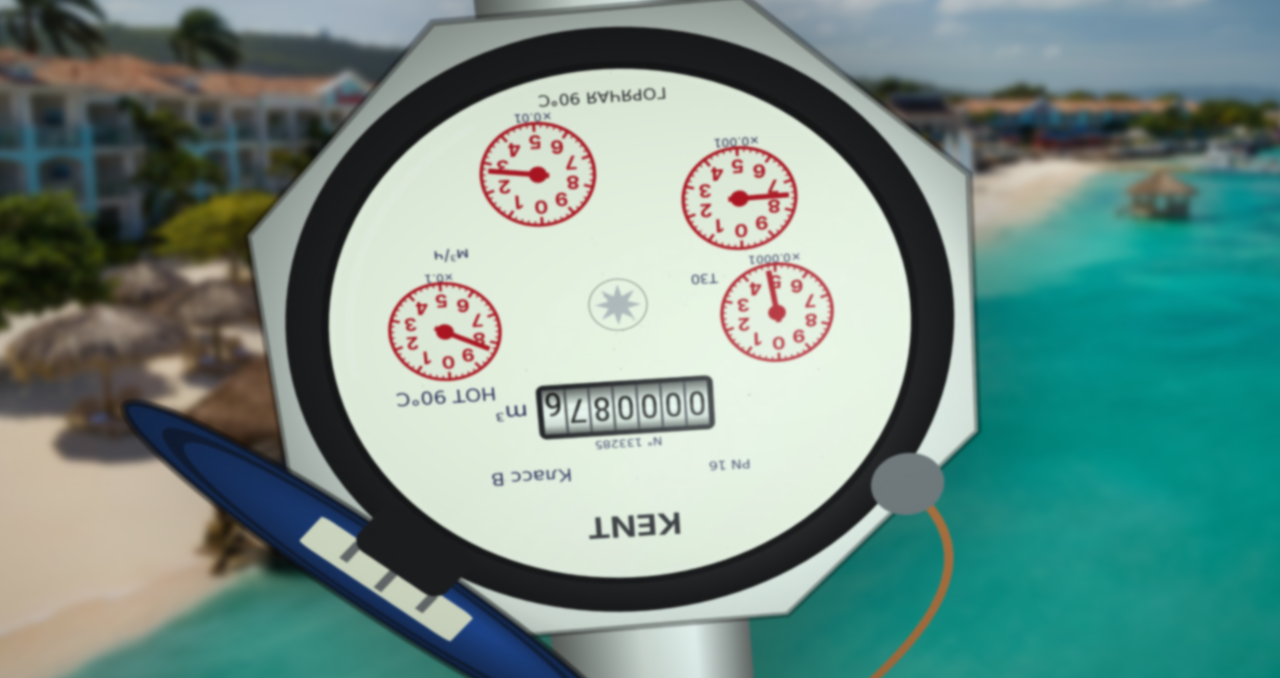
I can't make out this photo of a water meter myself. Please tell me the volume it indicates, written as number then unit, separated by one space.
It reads 875.8274 m³
